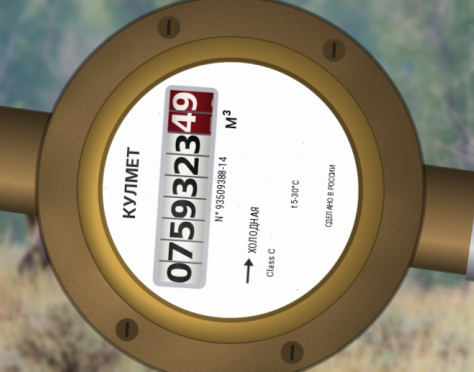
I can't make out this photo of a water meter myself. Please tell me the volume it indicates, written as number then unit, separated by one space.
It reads 759323.49 m³
